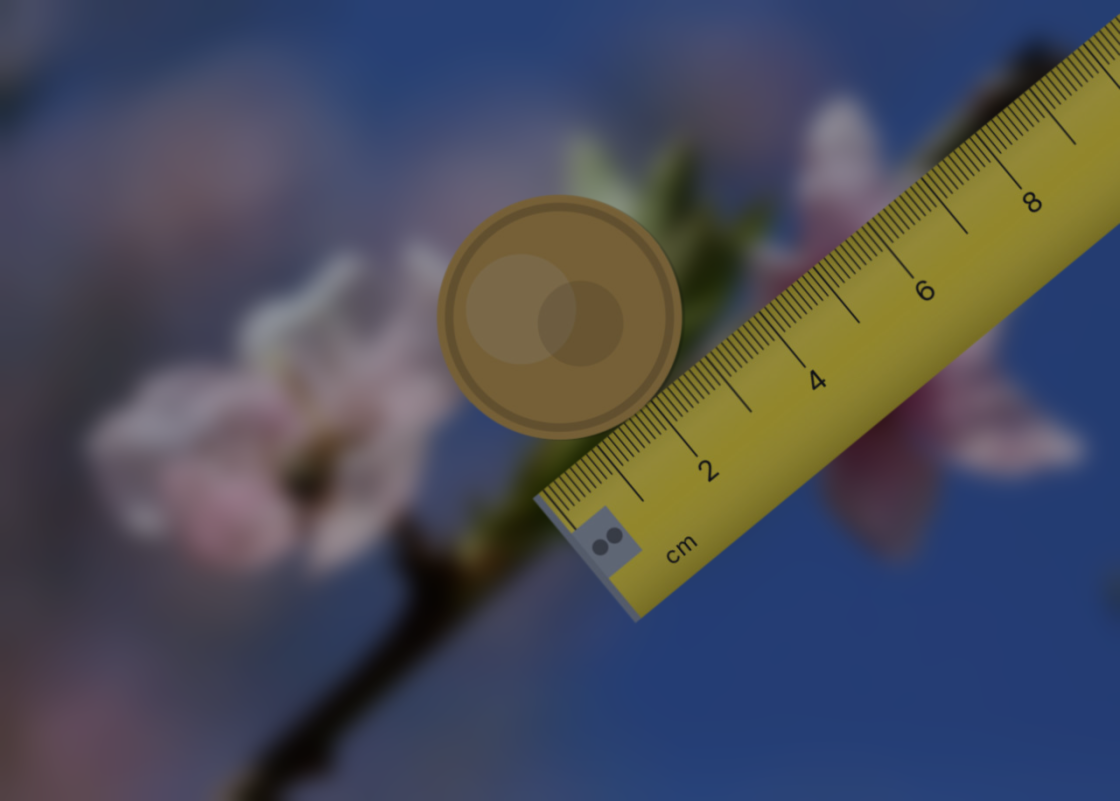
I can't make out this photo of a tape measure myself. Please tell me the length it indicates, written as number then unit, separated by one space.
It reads 3.5 cm
